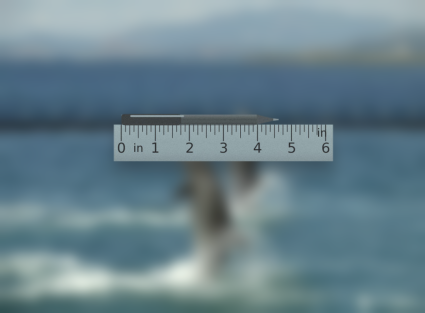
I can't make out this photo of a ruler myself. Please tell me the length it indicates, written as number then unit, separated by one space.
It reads 4.625 in
